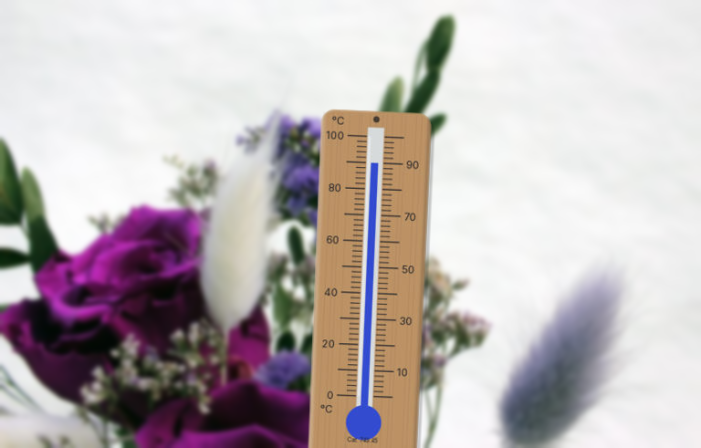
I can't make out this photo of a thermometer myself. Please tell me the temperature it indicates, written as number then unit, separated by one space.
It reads 90 °C
